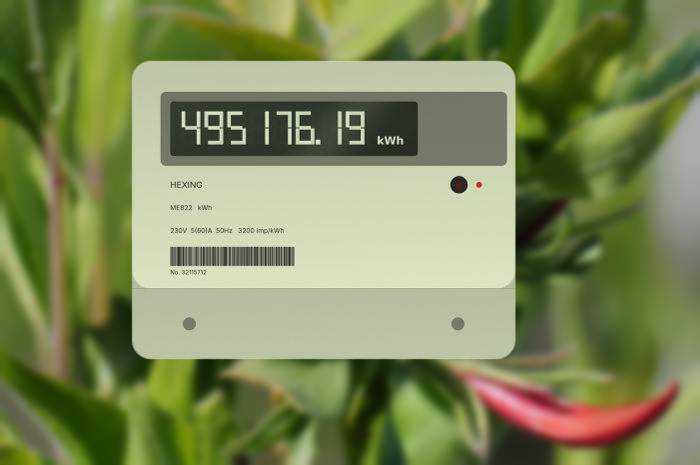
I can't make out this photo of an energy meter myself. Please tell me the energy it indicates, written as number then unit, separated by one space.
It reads 495176.19 kWh
